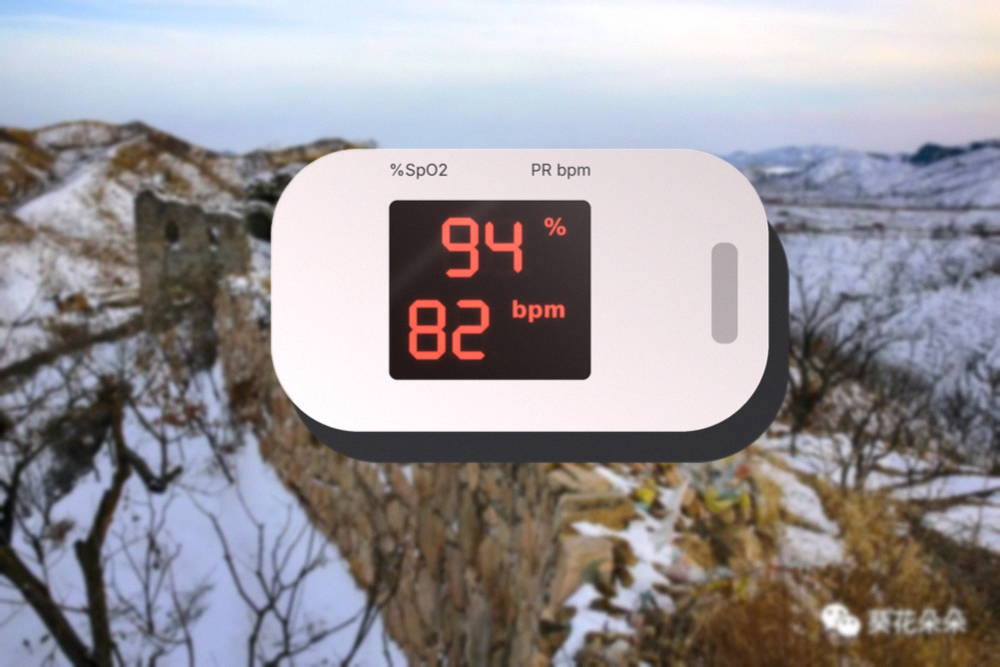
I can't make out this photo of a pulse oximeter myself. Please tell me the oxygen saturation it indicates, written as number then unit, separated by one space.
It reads 94 %
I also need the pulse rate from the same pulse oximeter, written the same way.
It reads 82 bpm
